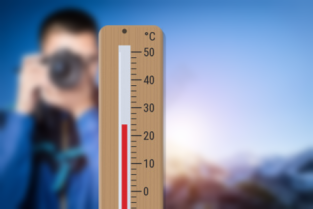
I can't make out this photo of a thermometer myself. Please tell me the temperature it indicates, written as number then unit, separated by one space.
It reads 24 °C
